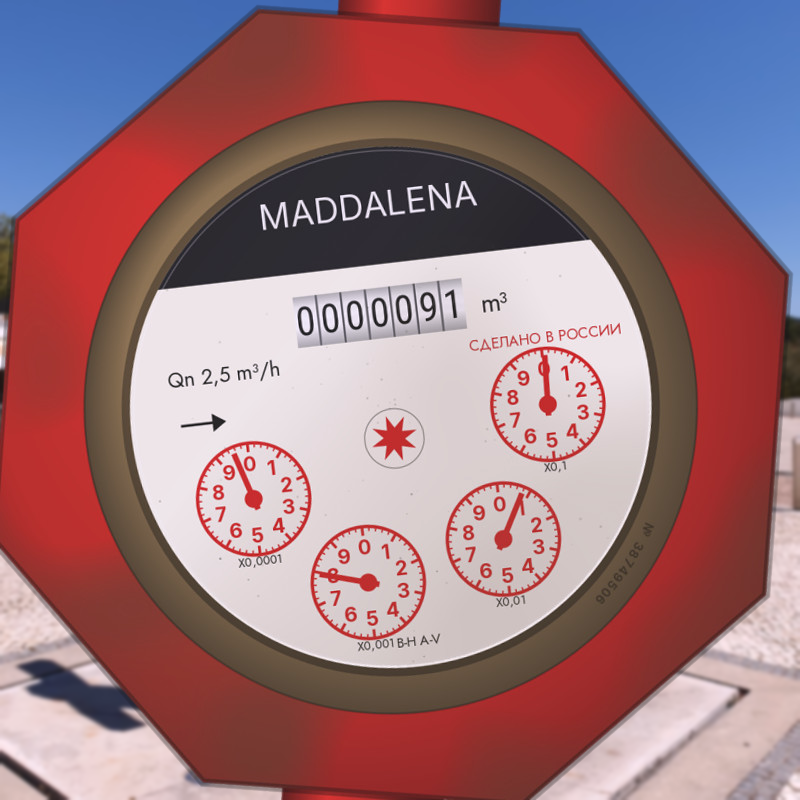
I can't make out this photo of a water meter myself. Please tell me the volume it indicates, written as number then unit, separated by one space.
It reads 91.0079 m³
